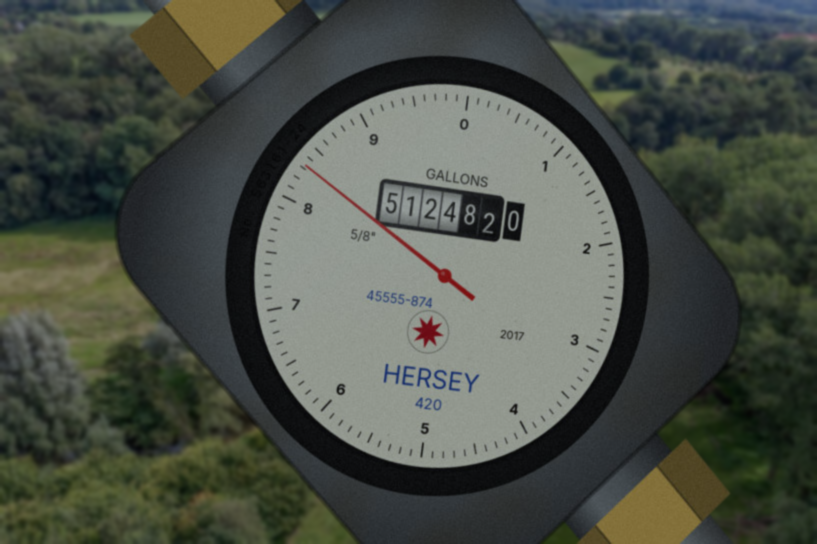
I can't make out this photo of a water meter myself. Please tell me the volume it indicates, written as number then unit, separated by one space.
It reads 5124818.3 gal
